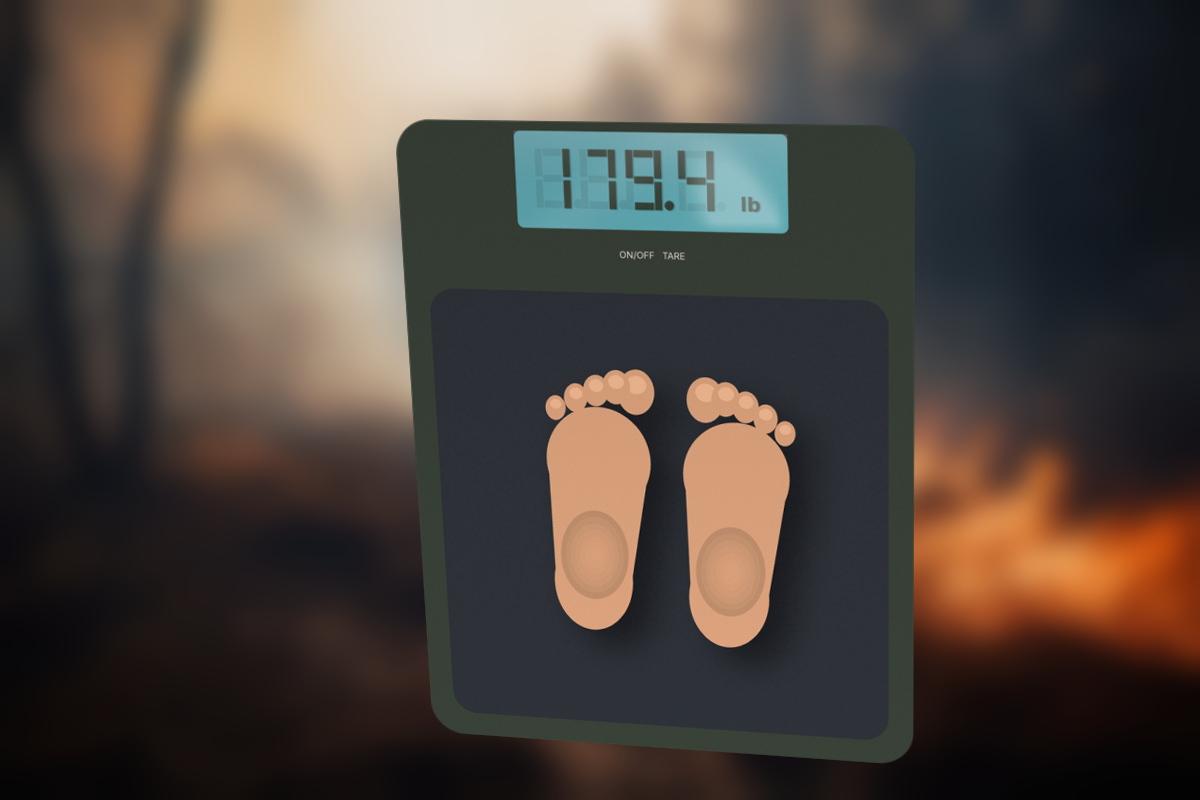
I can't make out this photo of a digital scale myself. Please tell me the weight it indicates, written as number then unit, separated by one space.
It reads 179.4 lb
